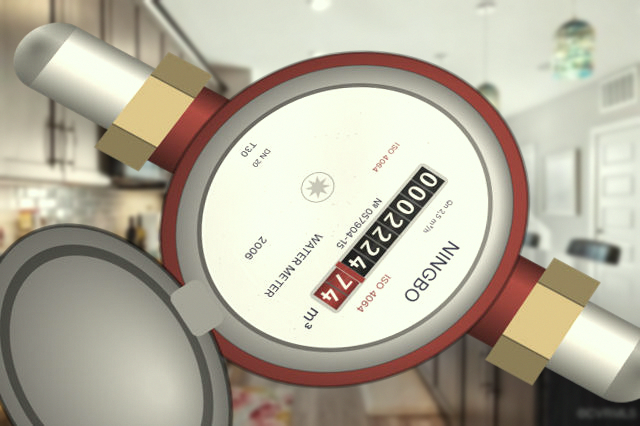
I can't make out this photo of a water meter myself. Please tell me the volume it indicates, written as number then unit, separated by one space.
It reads 2224.74 m³
